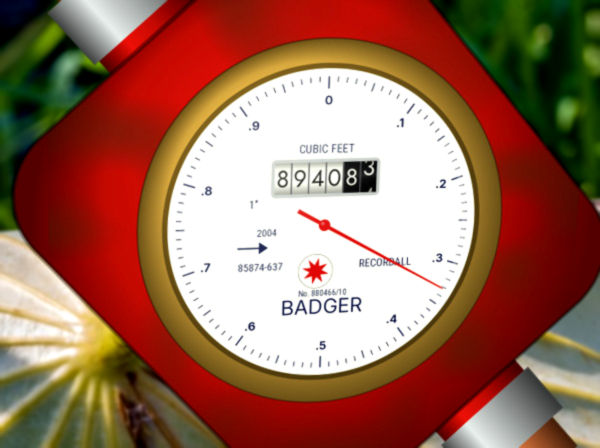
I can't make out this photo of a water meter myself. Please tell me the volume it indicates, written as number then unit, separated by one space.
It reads 894083.33 ft³
